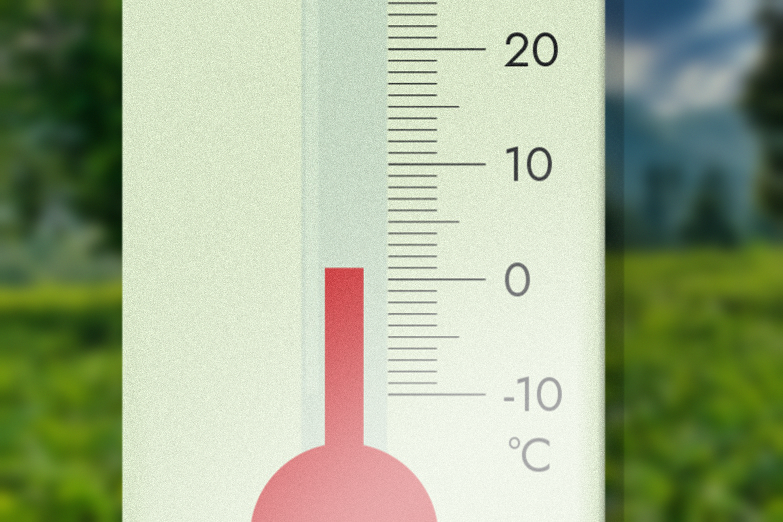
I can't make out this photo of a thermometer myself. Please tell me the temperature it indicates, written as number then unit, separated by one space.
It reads 1 °C
